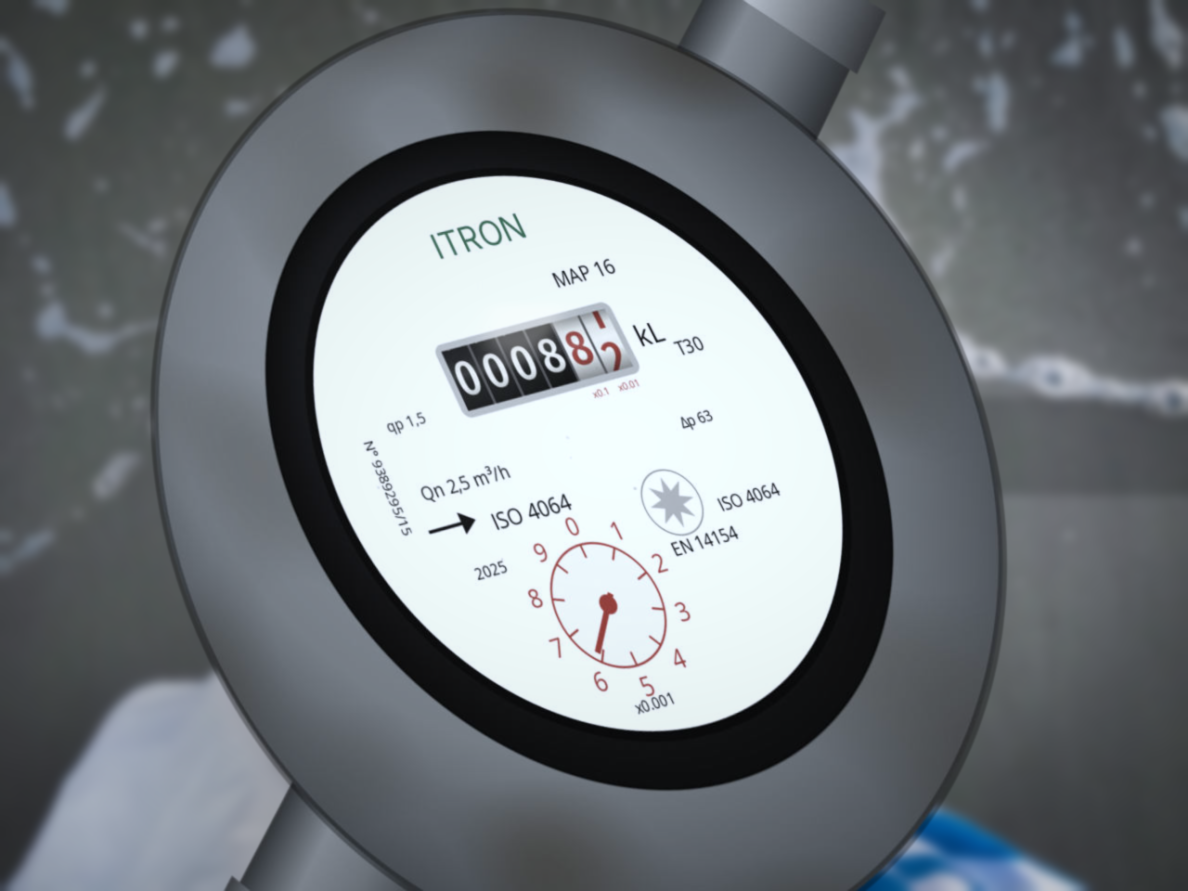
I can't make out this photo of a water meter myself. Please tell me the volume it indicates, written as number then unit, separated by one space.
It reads 8.816 kL
